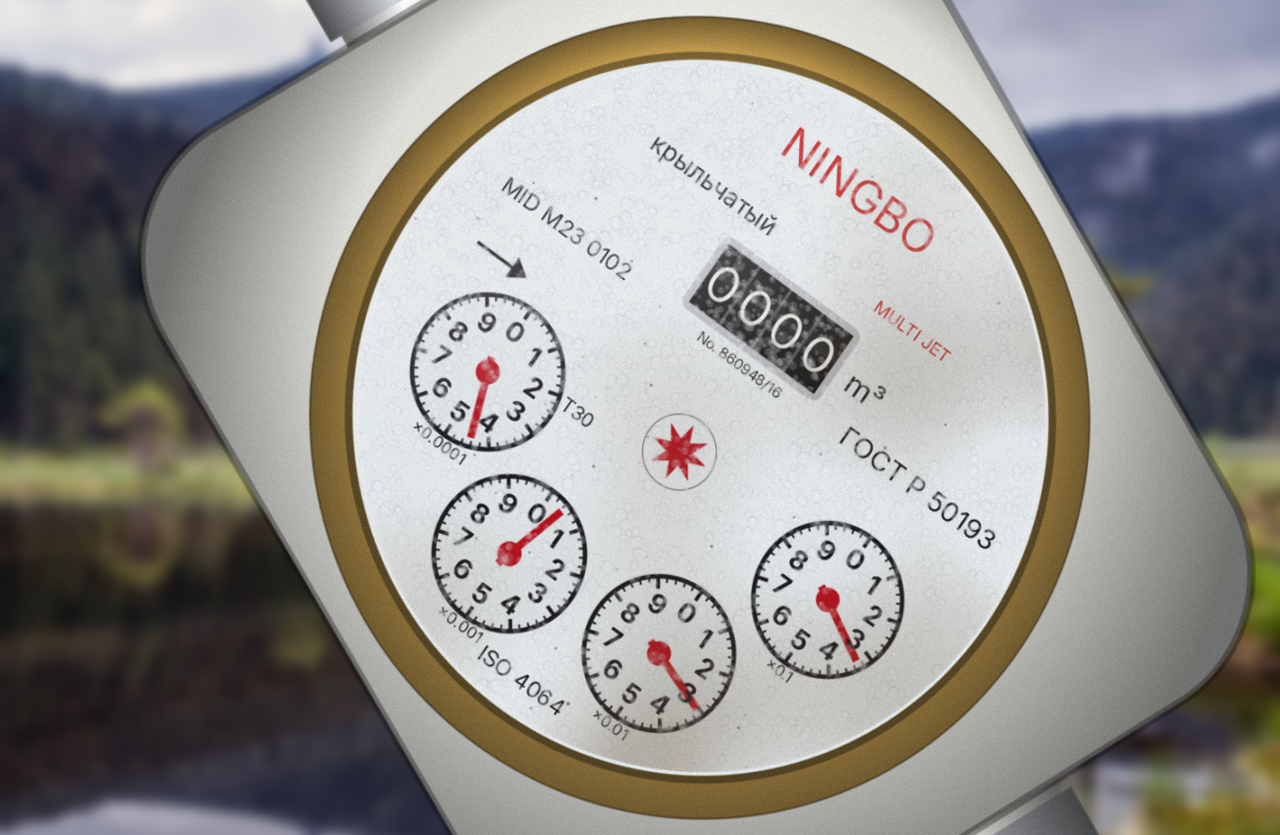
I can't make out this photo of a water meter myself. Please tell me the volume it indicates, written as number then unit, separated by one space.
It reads 0.3304 m³
